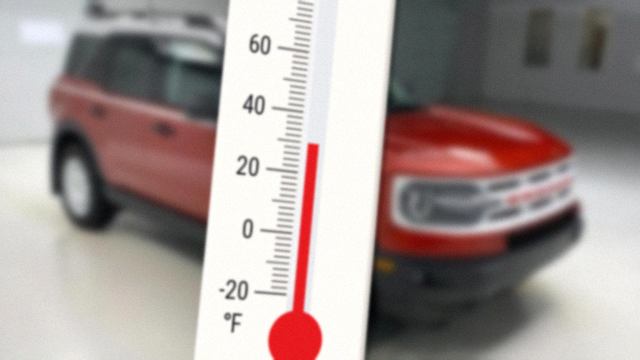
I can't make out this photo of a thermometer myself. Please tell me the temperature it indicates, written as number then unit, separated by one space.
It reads 30 °F
